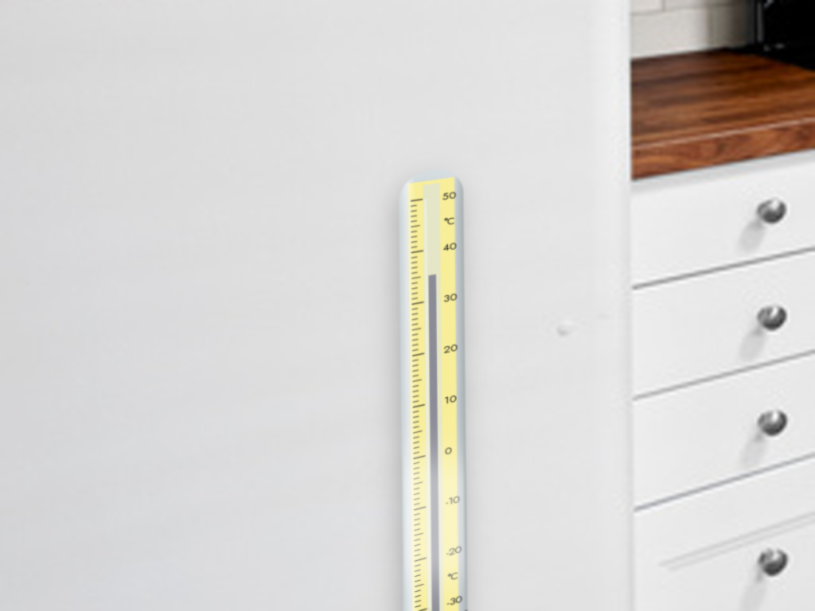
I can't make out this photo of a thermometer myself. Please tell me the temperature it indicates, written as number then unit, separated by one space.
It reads 35 °C
